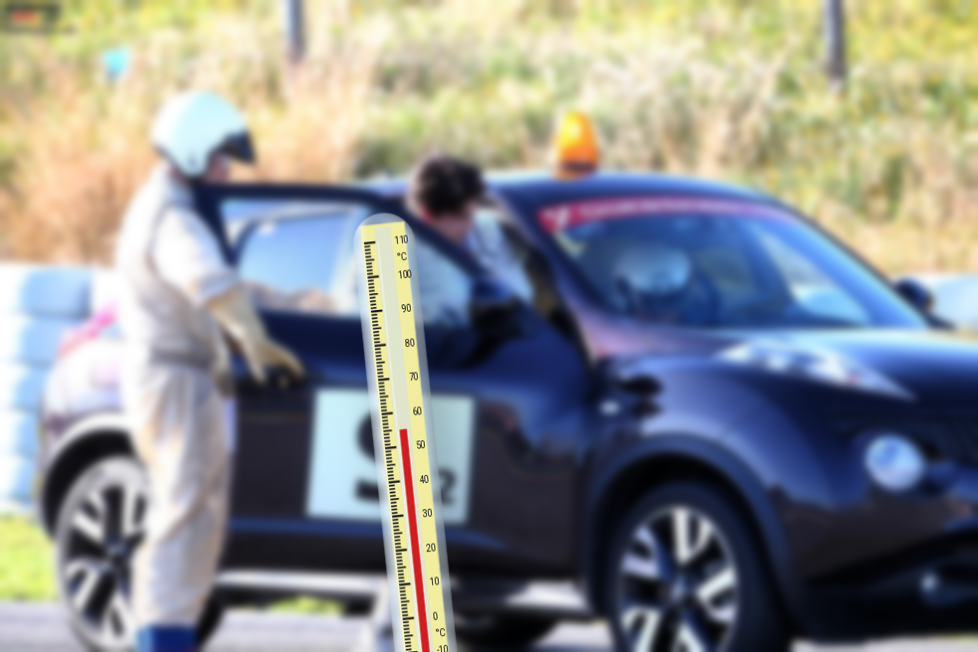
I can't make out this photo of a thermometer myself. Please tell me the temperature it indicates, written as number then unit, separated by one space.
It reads 55 °C
